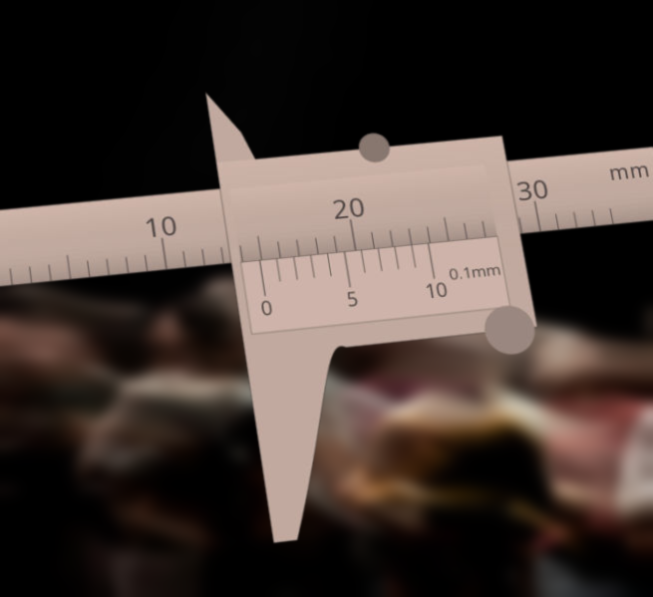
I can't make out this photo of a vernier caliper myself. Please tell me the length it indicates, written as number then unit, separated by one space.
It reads 14.9 mm
